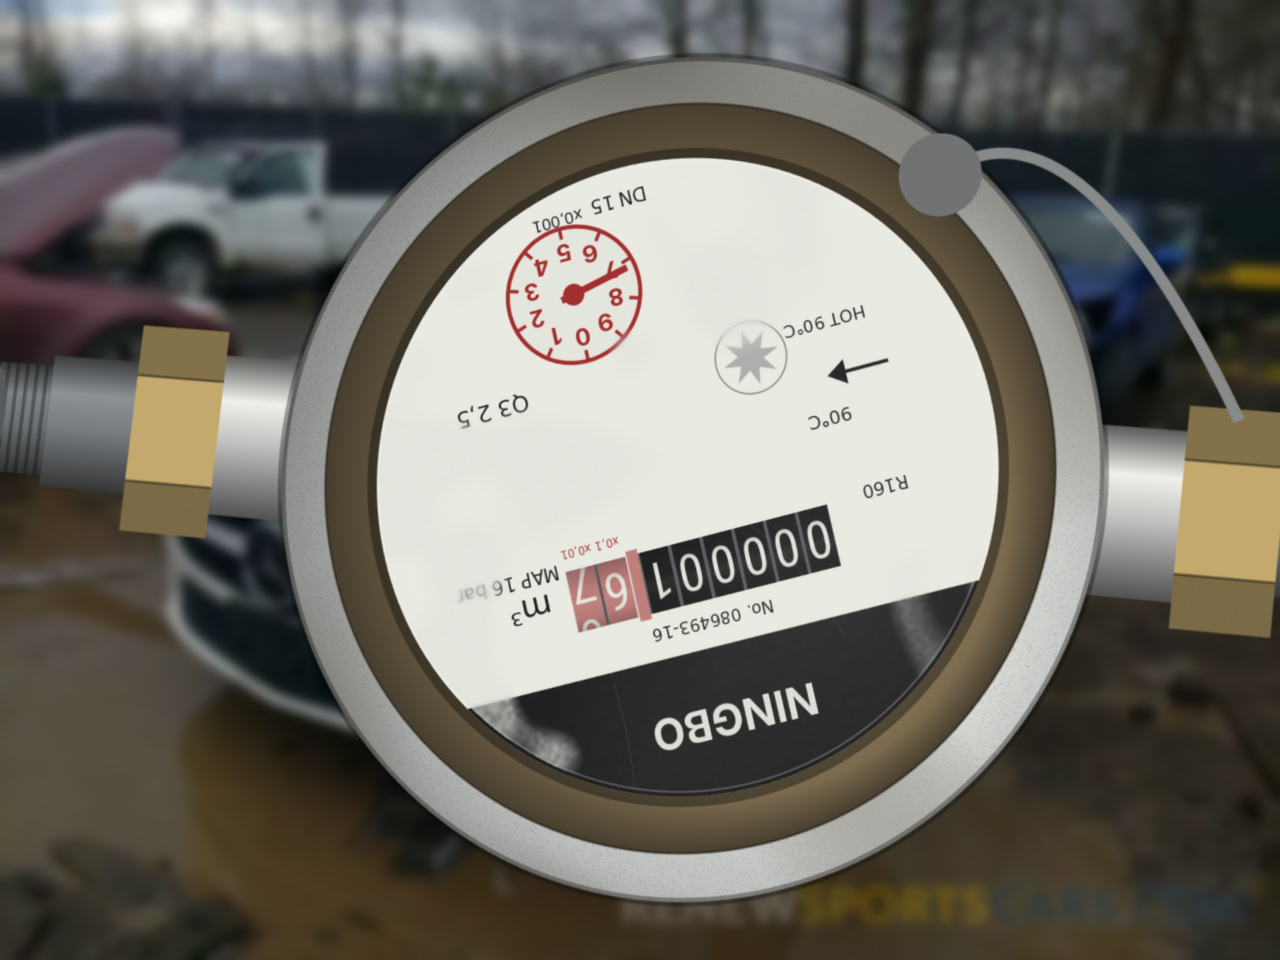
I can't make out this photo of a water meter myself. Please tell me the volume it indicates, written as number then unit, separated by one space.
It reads 1.667 m³
